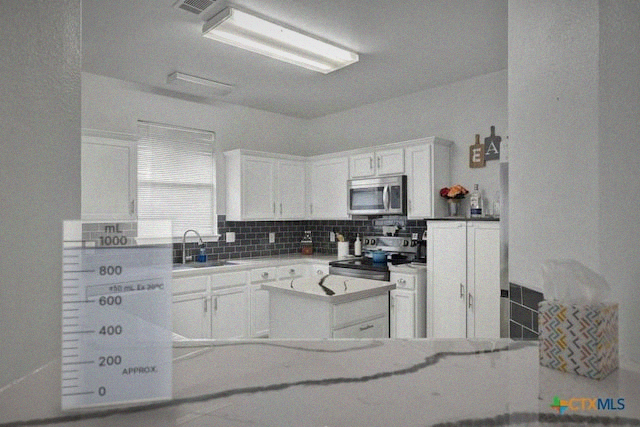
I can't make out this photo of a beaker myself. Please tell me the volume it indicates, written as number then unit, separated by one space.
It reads 950 mL
